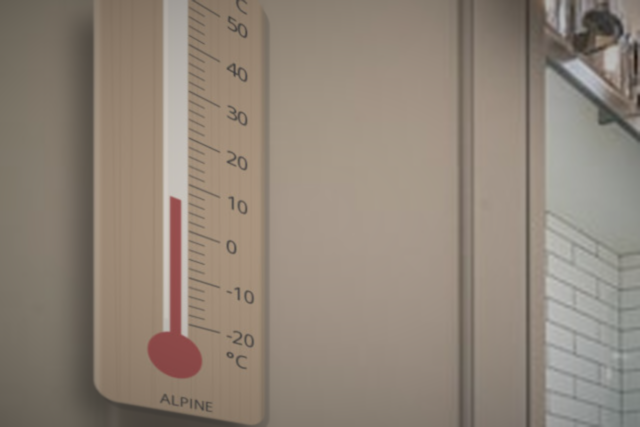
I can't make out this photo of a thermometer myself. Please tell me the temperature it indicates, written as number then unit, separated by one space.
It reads 6 °C
